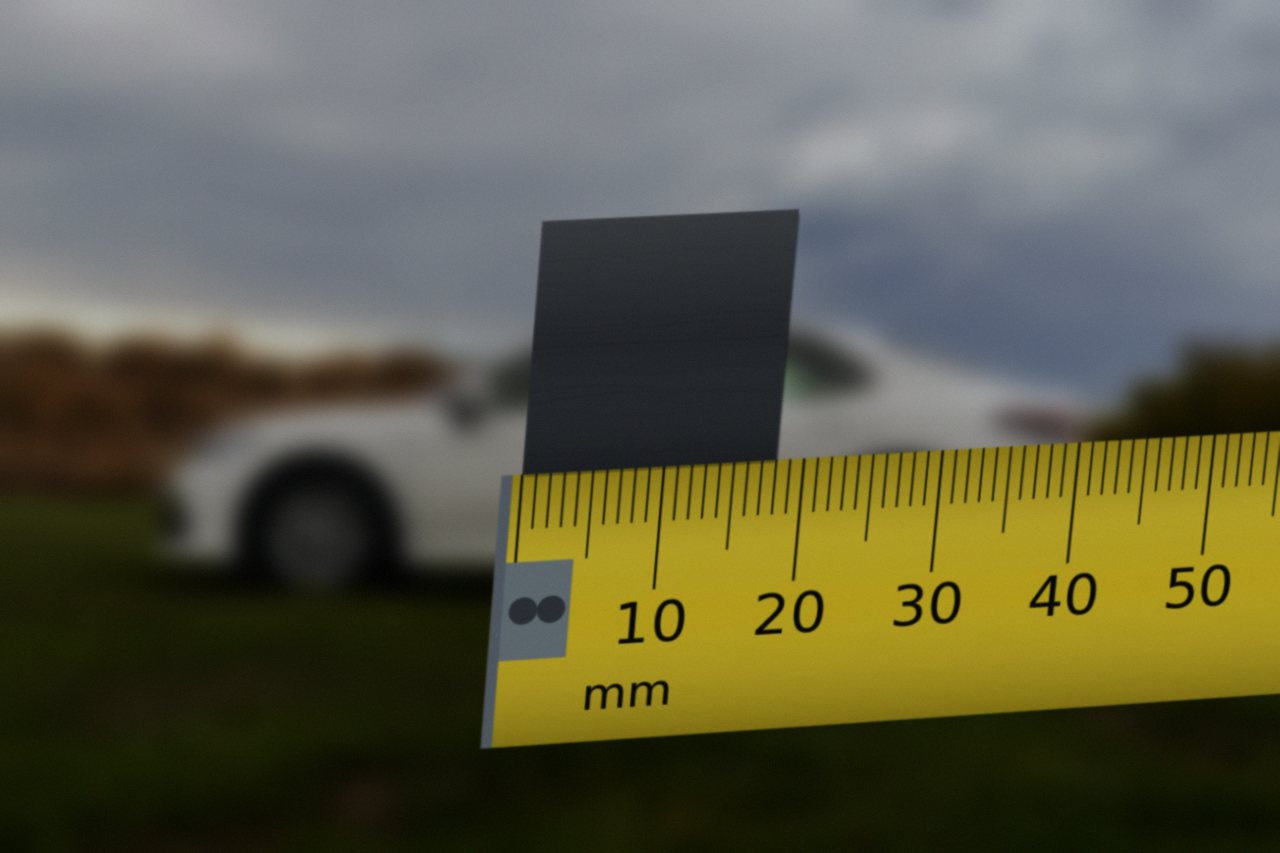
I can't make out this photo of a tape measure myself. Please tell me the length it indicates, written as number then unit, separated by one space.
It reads 18 mm
